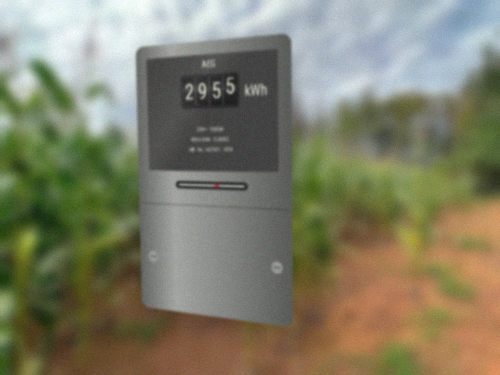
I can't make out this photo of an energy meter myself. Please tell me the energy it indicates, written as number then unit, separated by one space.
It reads 2955 kWh
